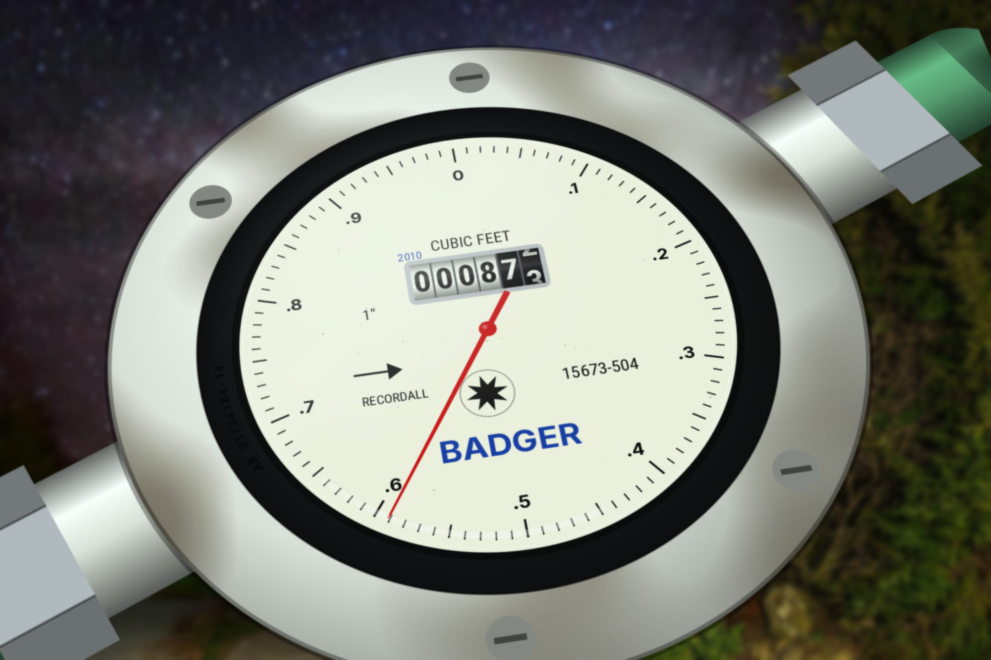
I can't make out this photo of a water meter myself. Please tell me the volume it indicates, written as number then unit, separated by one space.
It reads 872.59 ft³
